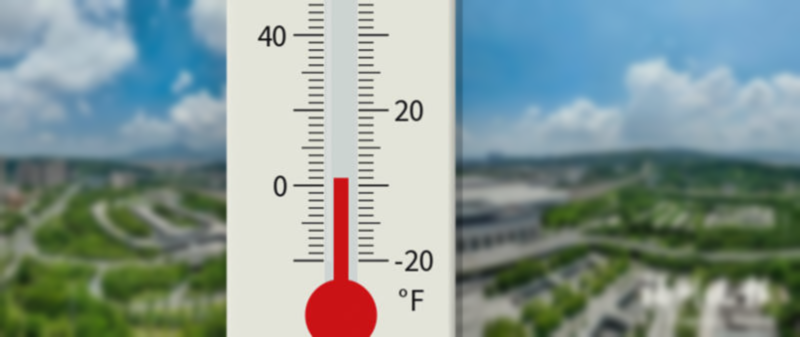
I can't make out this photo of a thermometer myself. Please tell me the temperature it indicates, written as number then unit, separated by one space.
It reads 2 °F
